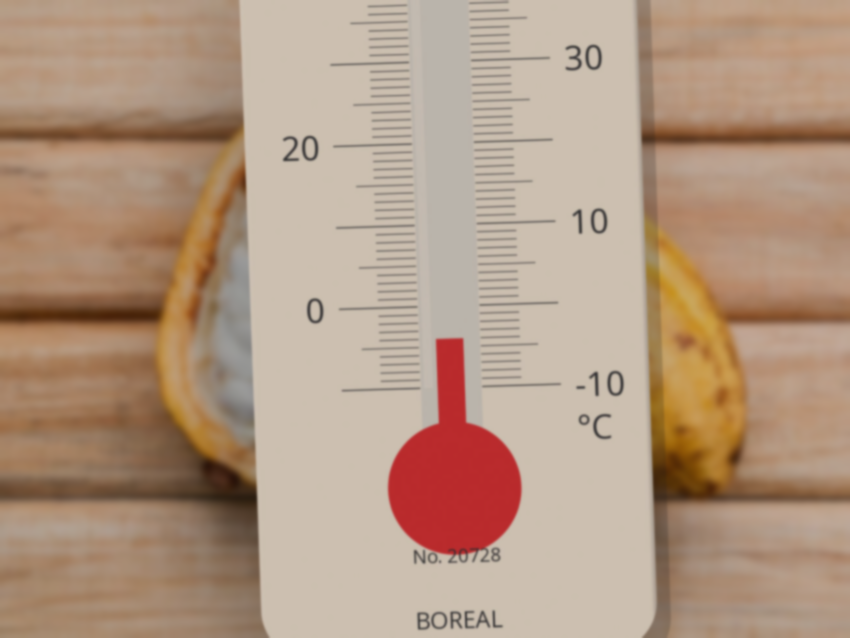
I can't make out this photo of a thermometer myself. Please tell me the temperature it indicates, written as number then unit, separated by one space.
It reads -4 °C
